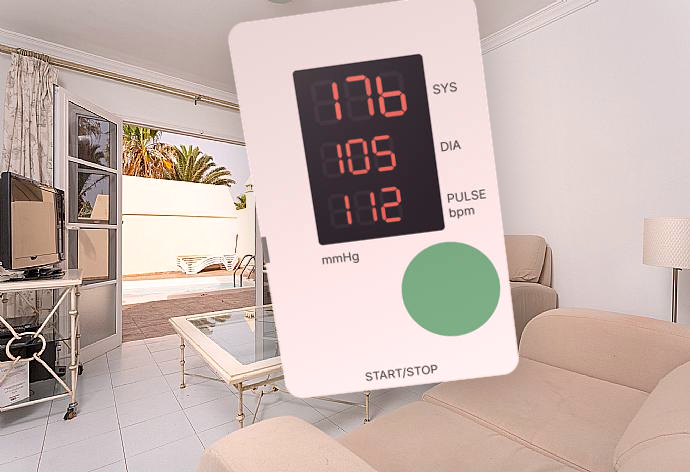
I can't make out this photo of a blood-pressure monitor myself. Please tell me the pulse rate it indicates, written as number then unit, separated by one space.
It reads 112 bpm
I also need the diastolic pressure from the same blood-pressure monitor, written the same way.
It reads 105 mmHg
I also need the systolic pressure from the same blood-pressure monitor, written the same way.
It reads 176 mmHg
